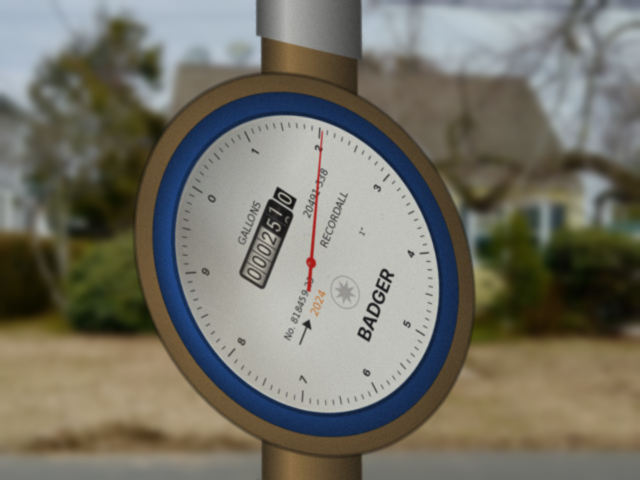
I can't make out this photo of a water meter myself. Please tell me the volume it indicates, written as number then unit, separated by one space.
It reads 2512.0 gal
